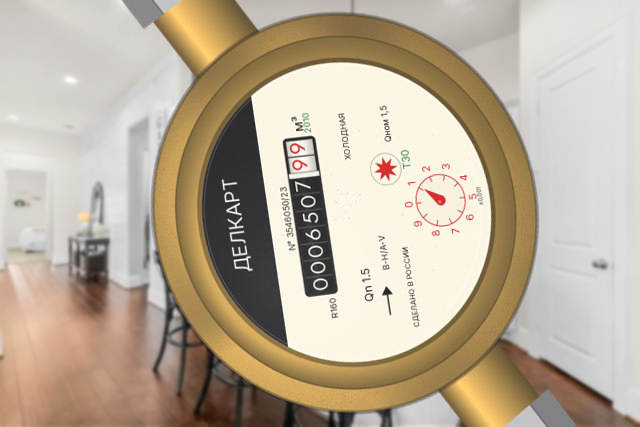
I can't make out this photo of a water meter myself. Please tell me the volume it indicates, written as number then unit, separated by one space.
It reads 6507.991 m³
